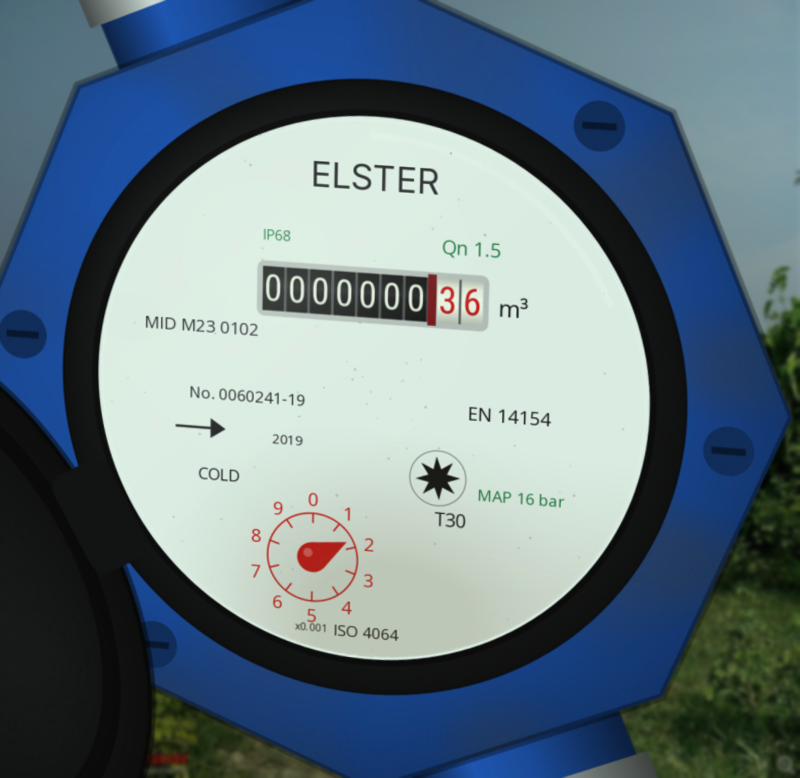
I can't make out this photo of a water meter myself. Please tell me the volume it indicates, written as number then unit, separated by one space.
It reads 0.361 m³
